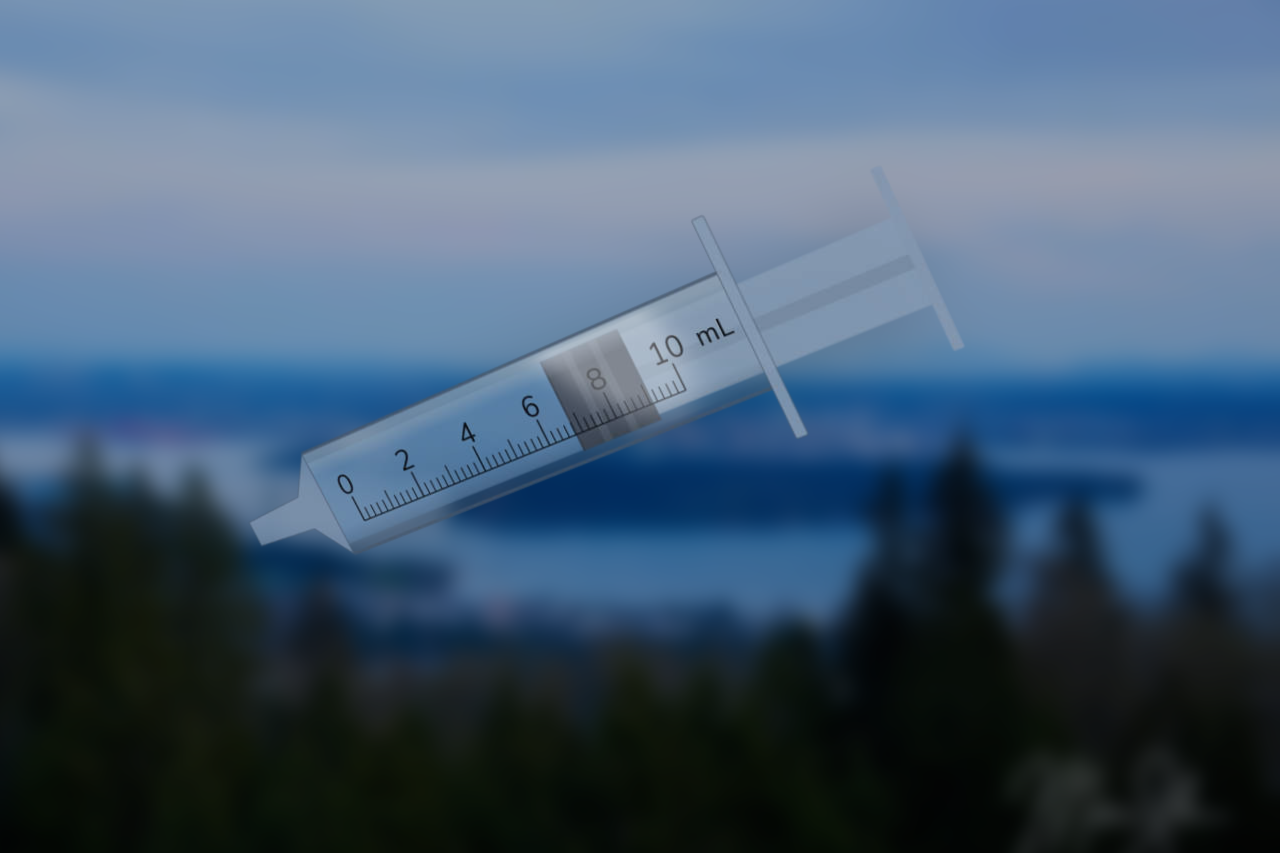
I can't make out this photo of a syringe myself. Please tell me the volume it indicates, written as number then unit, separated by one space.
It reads 6.8 mL
